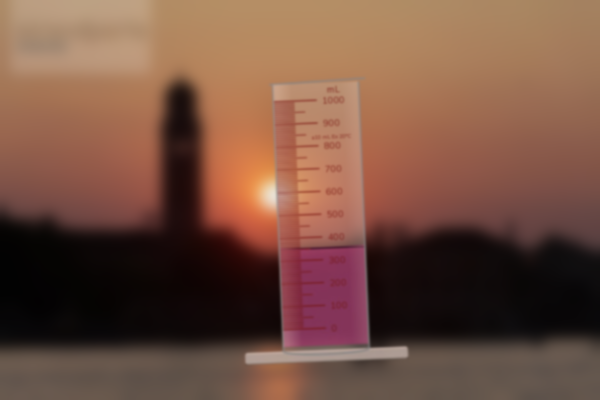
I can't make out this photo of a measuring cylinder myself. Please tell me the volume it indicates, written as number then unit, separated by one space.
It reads 350 mL
